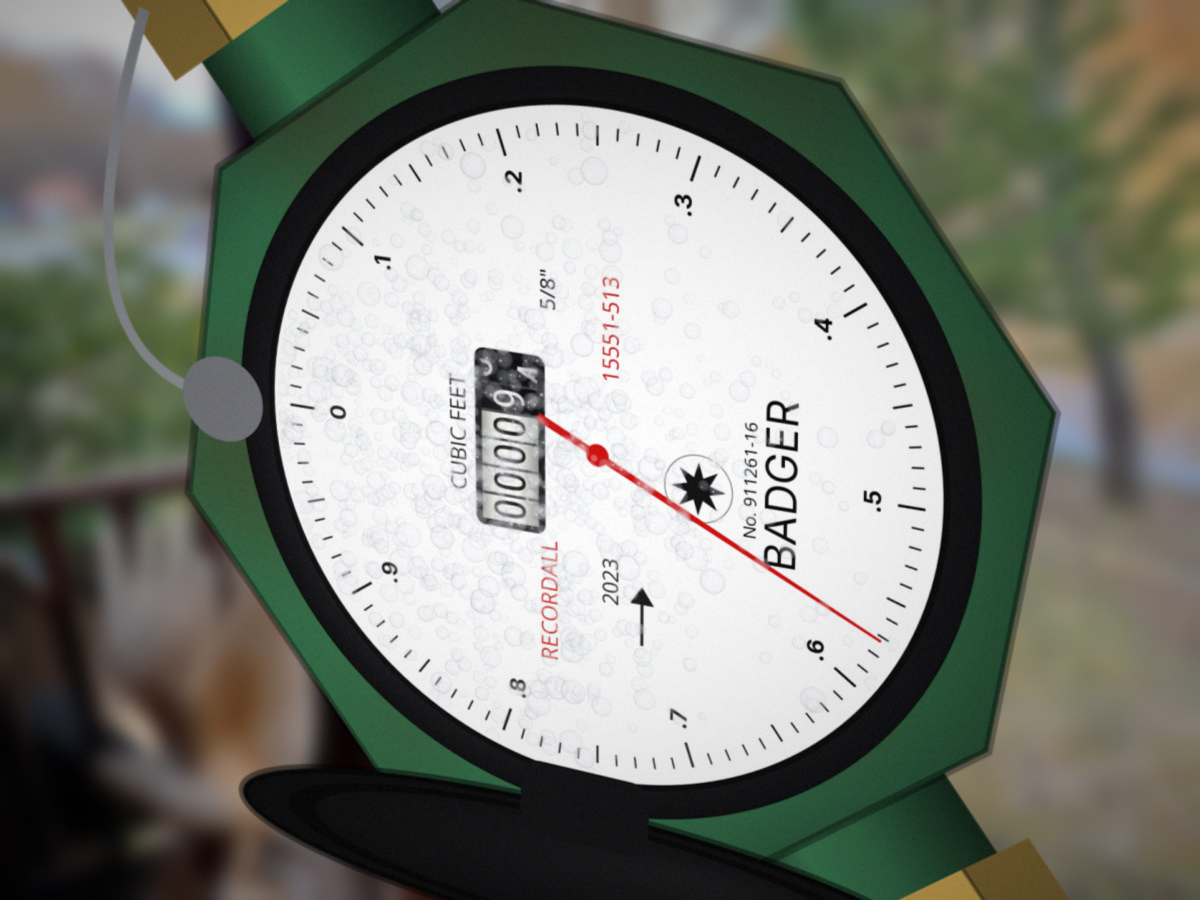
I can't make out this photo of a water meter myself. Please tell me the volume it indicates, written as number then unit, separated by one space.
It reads 93.57 ft³
